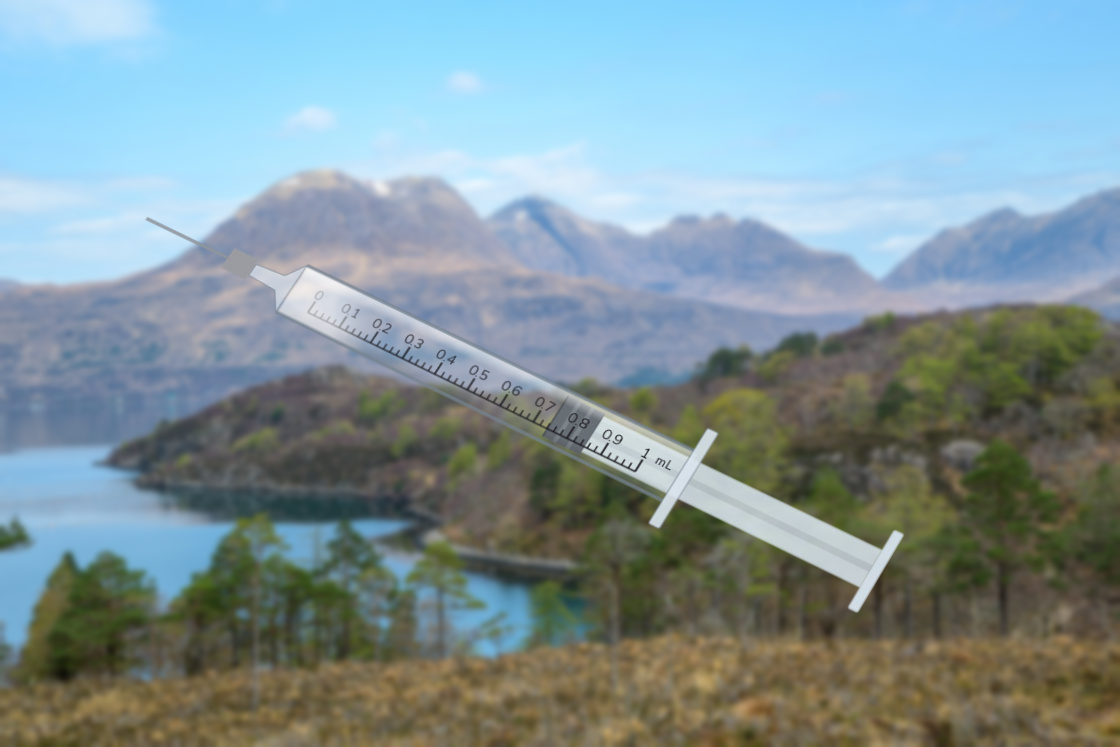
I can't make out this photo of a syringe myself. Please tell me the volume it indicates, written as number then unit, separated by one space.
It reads 0.74 mL
